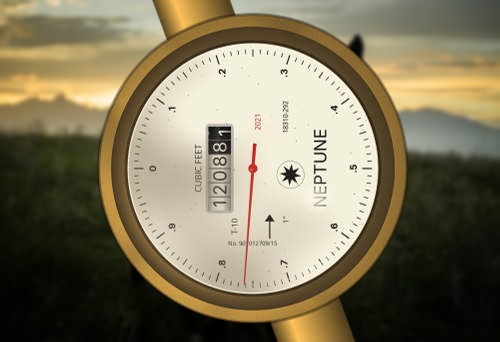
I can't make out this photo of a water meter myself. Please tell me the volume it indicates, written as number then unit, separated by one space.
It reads 120880.76 ft³
